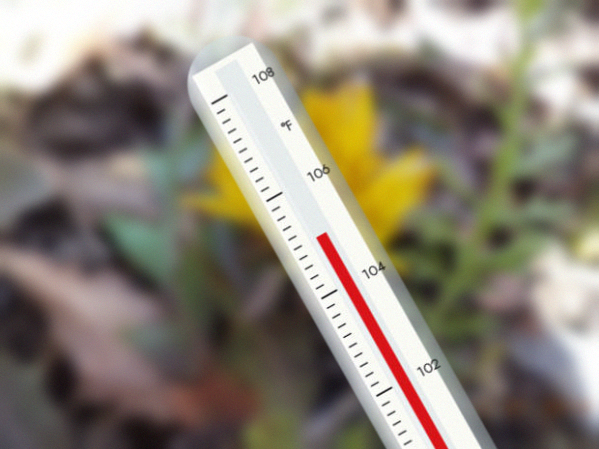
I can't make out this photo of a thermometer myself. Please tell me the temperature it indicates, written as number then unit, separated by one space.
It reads 105 °F
